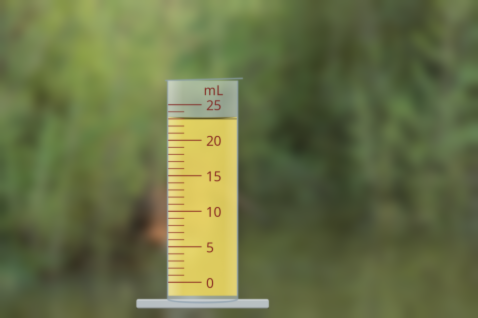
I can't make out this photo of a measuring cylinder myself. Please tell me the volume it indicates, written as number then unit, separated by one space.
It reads 23 mL
